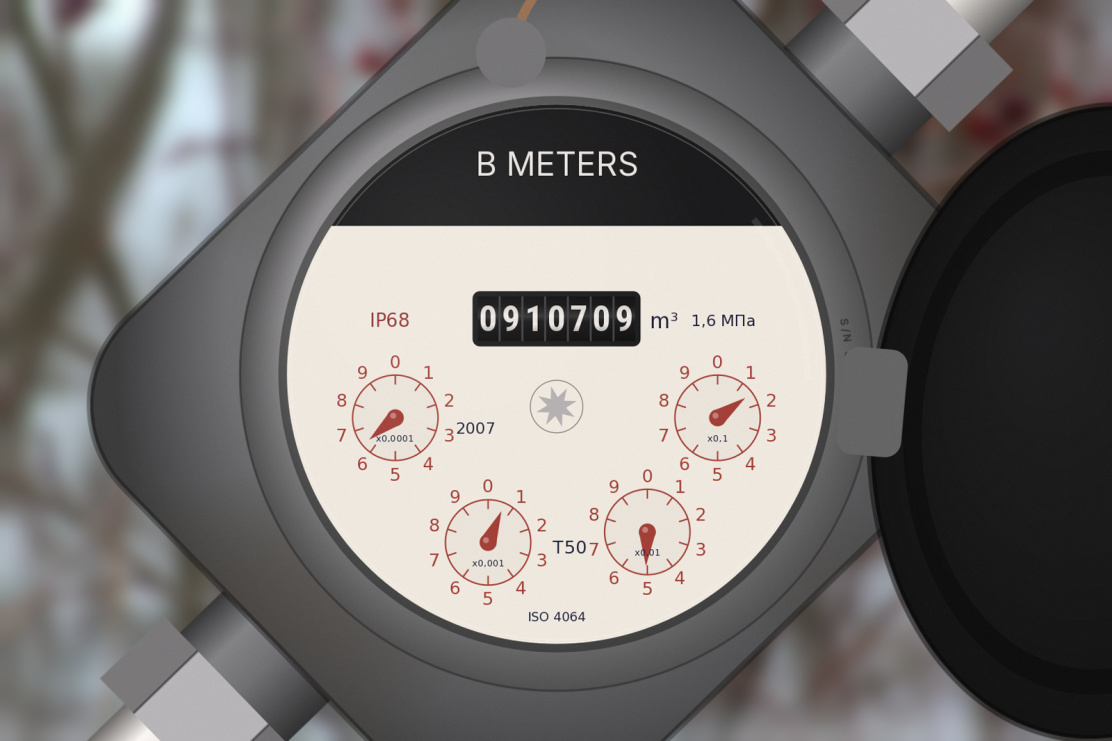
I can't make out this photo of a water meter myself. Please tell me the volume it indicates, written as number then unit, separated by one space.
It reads 910709.1506 m³
